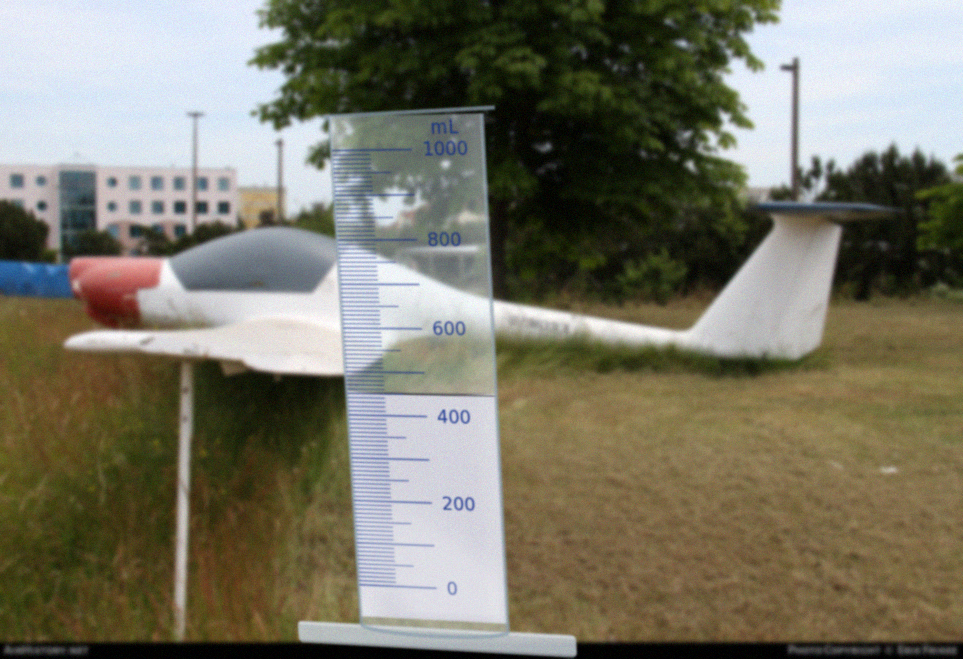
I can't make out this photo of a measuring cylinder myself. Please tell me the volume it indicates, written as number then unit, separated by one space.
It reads 450 mL
